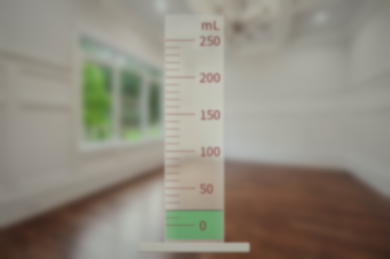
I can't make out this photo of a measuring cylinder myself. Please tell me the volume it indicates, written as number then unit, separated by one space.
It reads 20 mL
